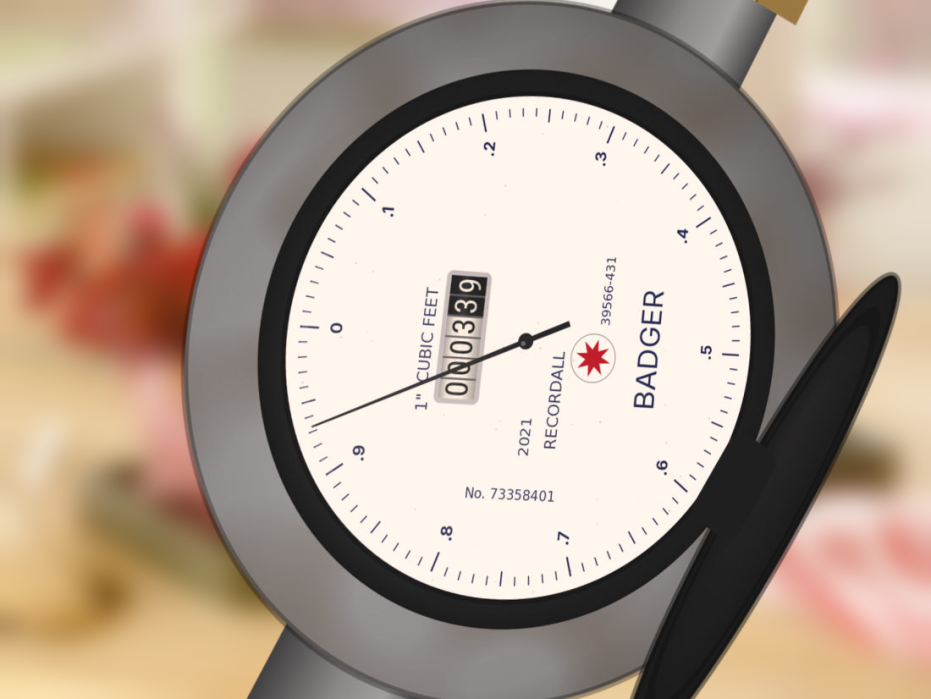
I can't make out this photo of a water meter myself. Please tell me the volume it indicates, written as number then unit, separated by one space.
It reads 338.93 ft³
